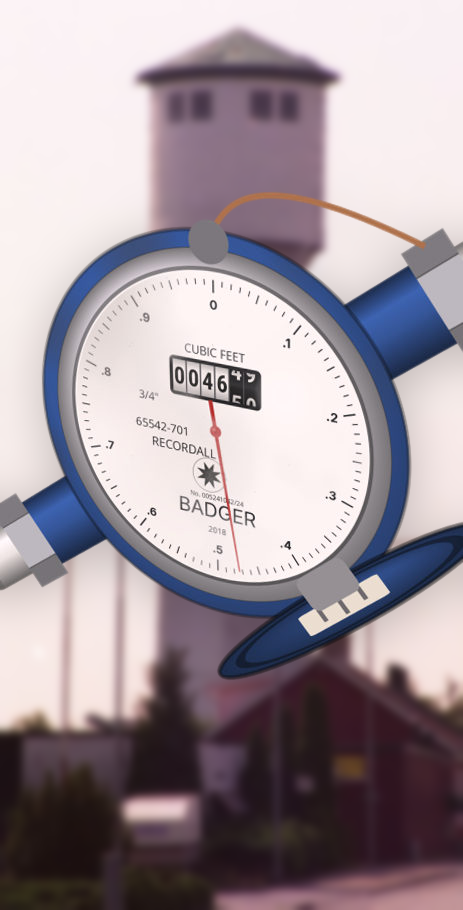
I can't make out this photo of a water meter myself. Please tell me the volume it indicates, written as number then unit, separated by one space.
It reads 4649.47 ft³
